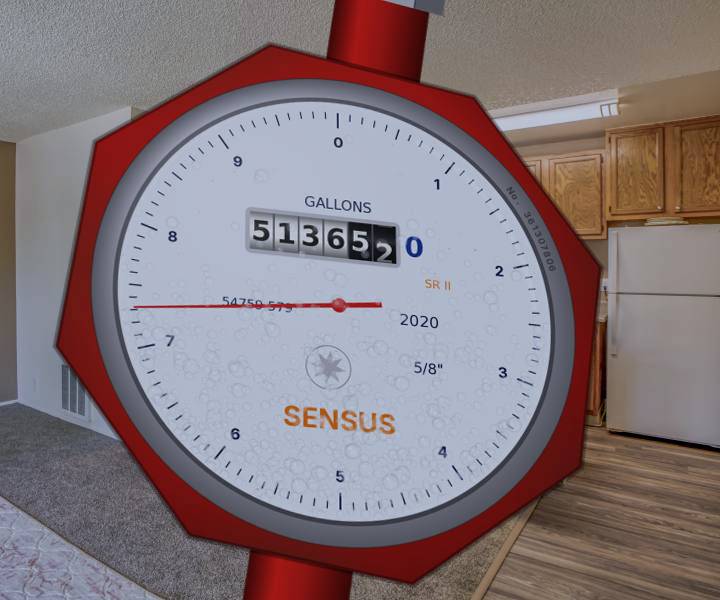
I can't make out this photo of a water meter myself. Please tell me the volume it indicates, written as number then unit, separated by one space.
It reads 5136517.3 gal
